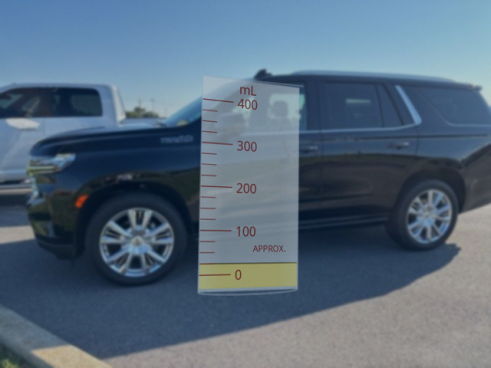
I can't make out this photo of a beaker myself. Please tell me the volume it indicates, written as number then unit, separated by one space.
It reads 25 mL
